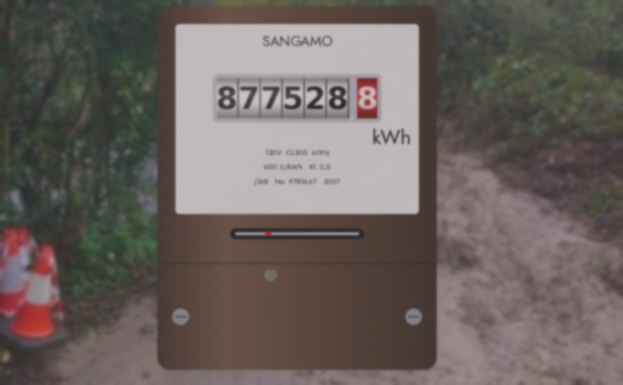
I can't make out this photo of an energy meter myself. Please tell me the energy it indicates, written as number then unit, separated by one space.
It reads 877528.8 kWh
